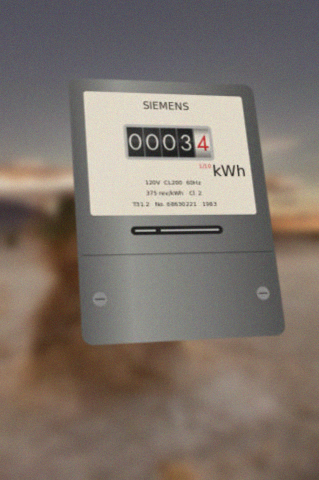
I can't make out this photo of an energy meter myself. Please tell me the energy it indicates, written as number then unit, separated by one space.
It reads 3.4 kWh
